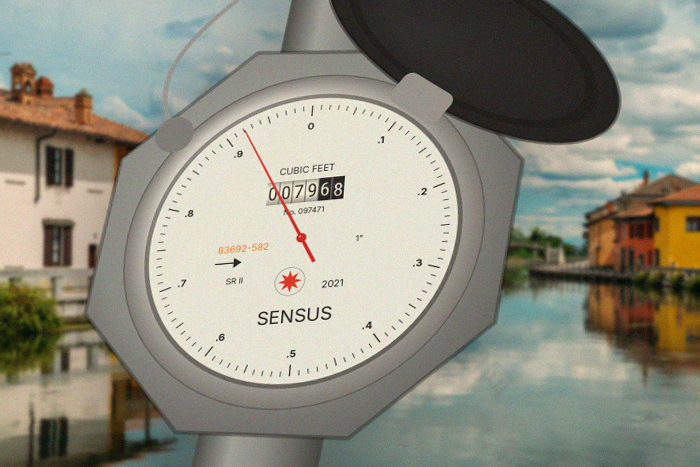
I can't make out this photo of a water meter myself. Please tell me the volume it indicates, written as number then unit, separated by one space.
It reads 7967.92 ft³
